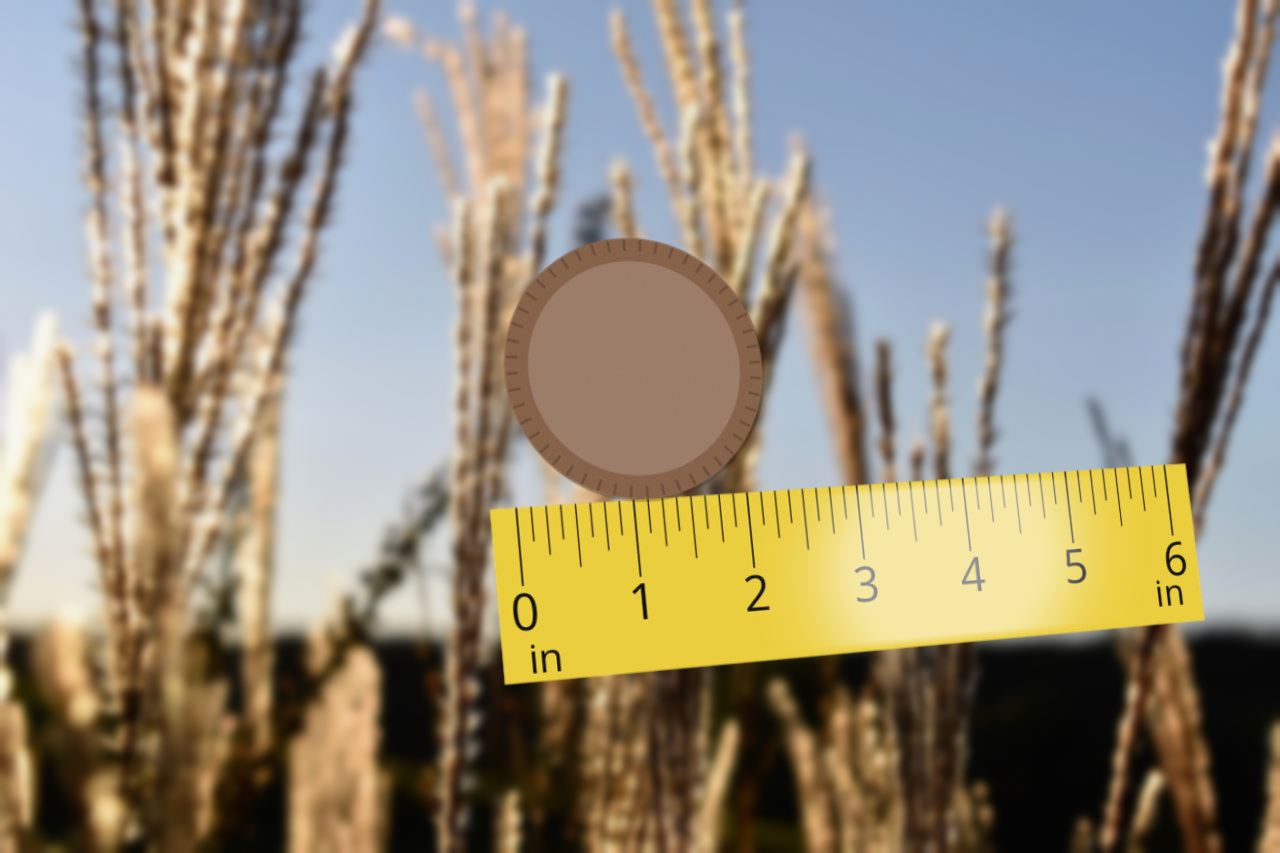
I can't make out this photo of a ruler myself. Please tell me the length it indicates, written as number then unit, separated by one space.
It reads 2.25 in
